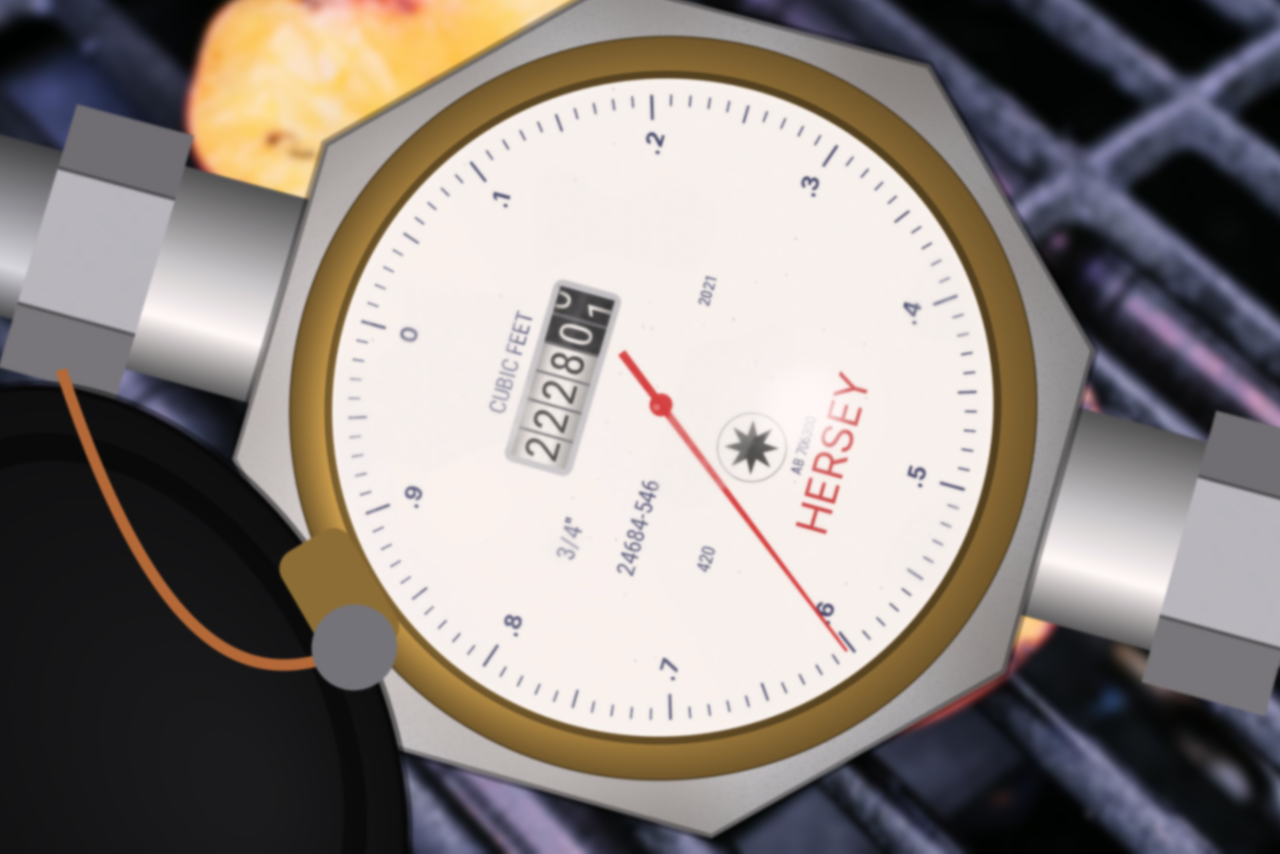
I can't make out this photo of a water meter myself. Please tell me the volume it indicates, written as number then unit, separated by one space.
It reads 222800.60 ft³
